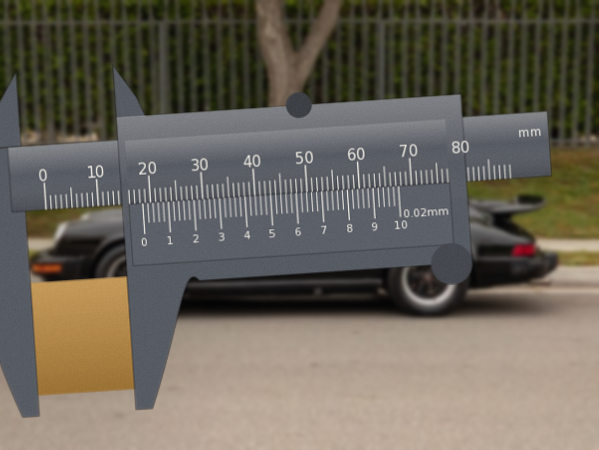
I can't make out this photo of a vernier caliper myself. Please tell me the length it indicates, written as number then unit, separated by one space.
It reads 18.5 mm
